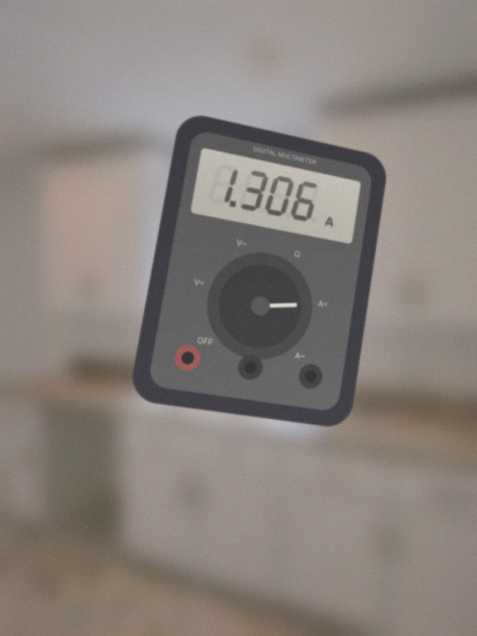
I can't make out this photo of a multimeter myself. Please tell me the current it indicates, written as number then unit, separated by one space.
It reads 1.306 A
